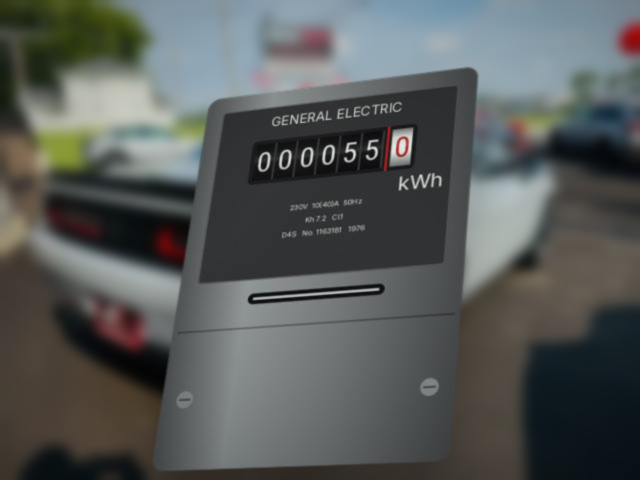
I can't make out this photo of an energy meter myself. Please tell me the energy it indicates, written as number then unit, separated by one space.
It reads 55.0 kWh
